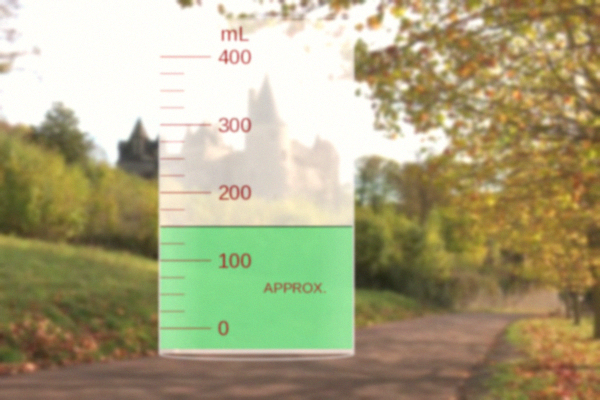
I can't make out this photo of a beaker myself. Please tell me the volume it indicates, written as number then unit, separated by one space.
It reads 150 mL
